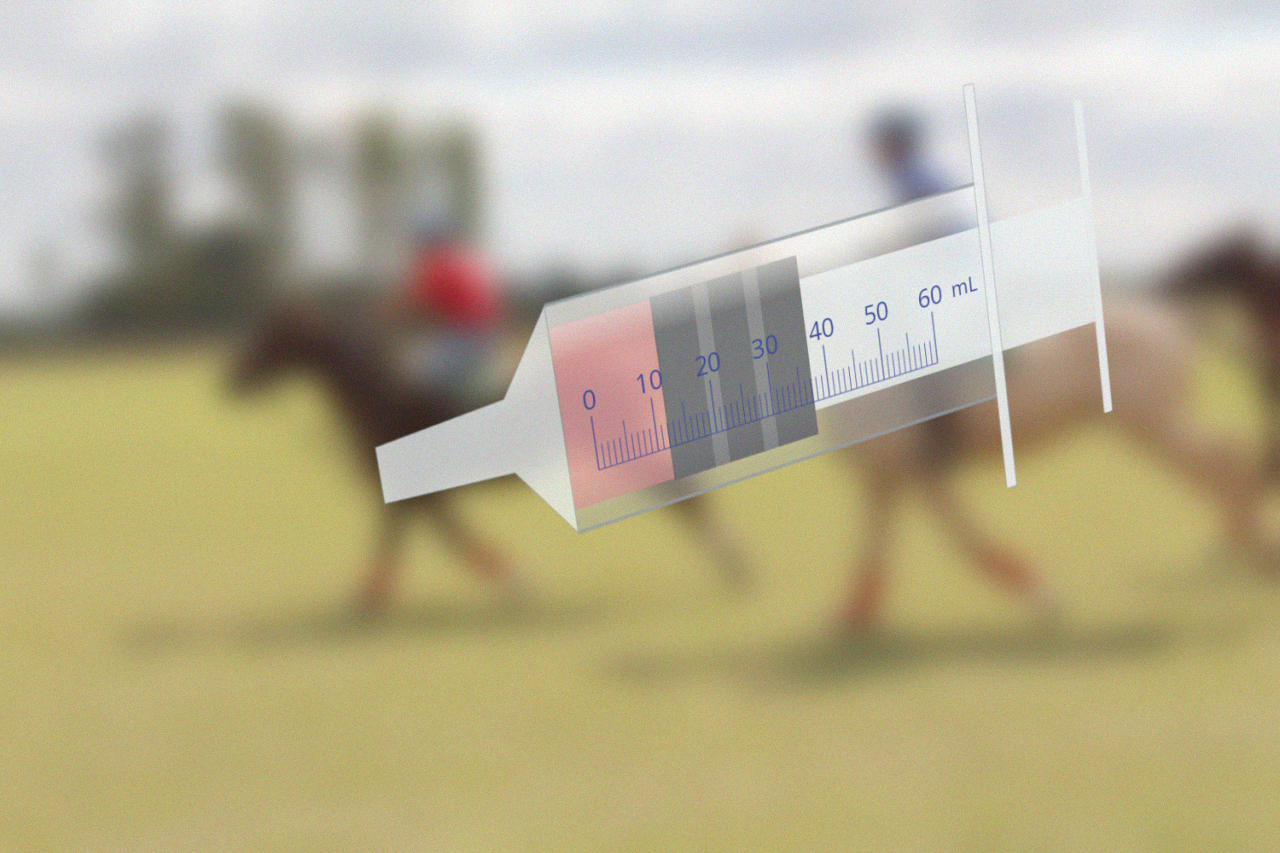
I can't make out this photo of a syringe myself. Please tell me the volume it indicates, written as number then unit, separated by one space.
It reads 12 mL
